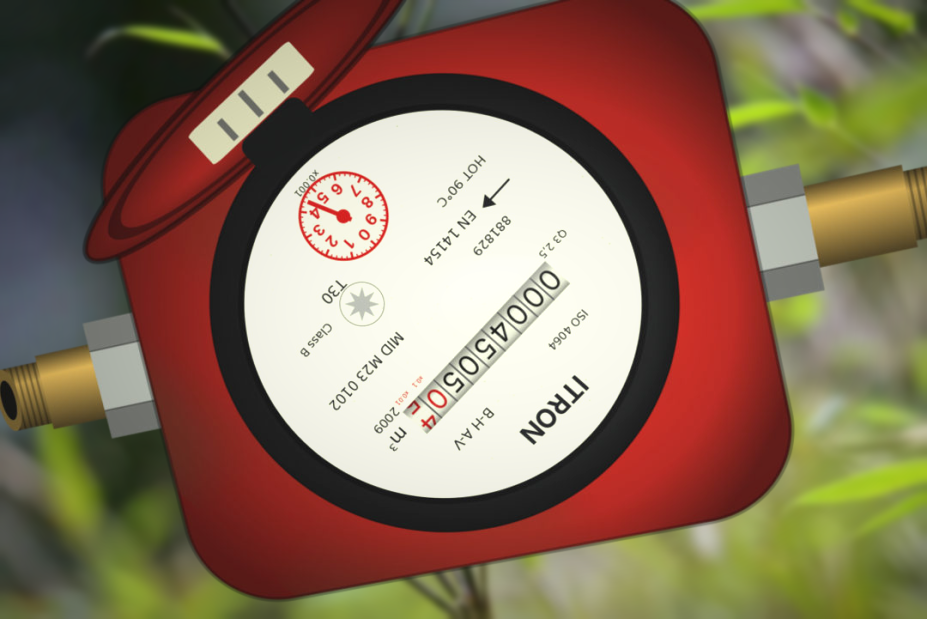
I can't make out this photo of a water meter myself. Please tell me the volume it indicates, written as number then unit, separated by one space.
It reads 4505.044 m³
